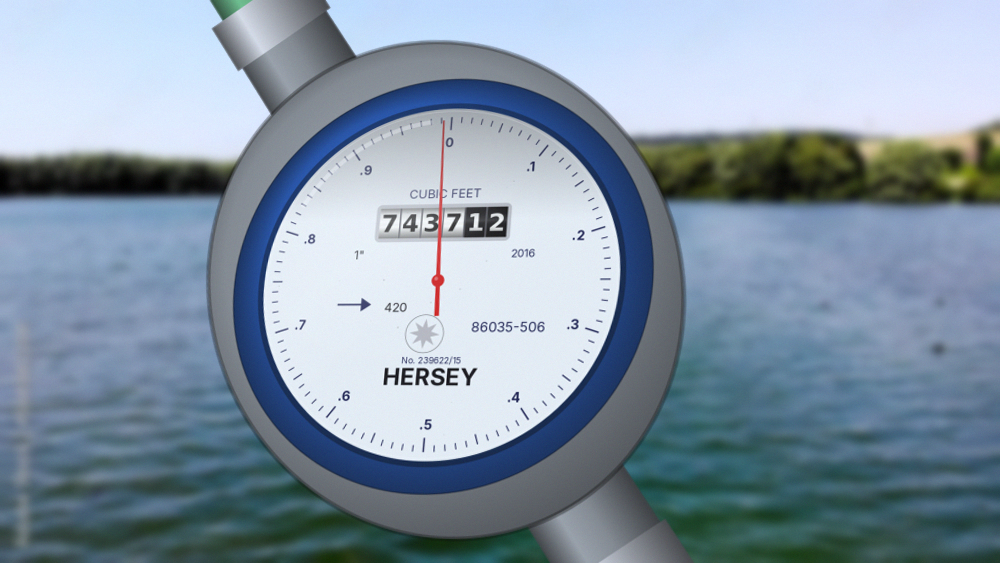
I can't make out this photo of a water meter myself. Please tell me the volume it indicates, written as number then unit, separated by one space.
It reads 743711.99 ft³
